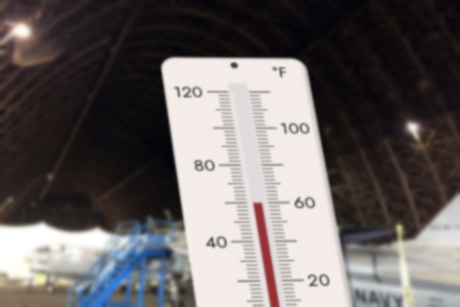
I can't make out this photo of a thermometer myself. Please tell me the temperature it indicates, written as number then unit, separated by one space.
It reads 60 °F
